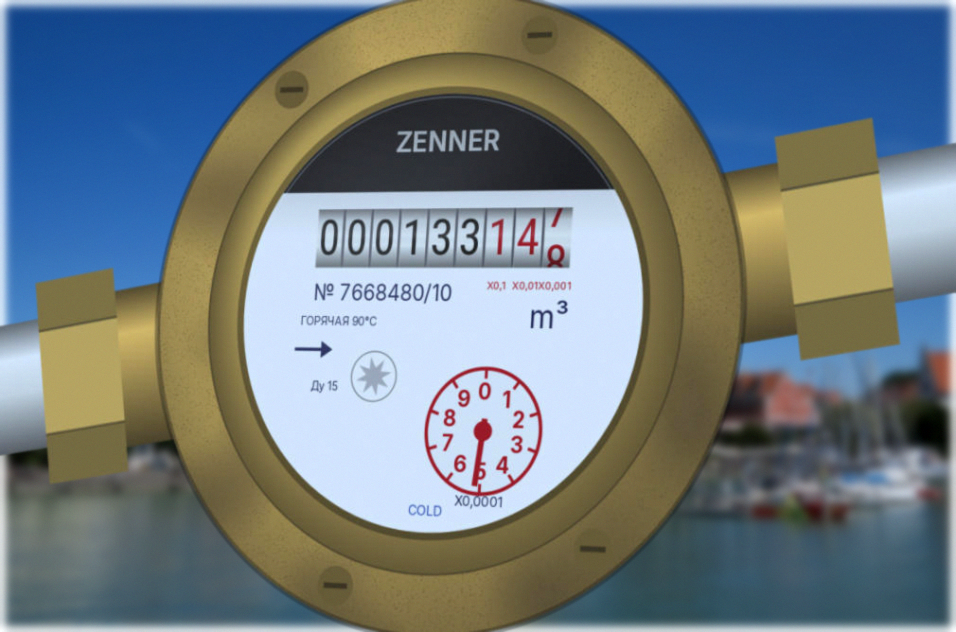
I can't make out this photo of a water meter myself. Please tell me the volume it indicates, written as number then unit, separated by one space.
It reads 133.1475 m³
